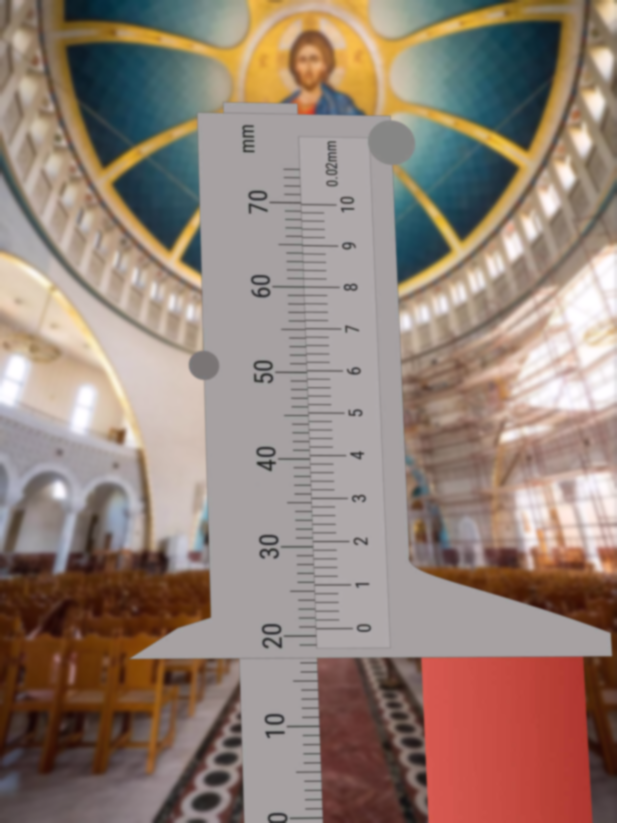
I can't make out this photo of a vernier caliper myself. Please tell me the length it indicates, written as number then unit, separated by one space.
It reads 20.8 mm
